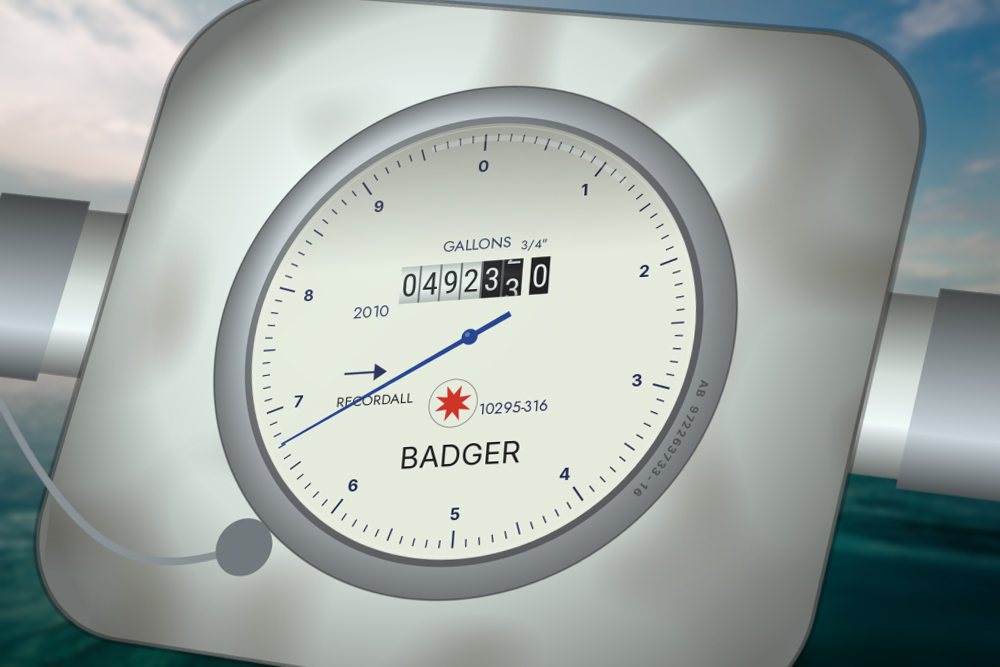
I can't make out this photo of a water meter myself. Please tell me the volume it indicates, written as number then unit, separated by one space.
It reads 492326.7 gal
